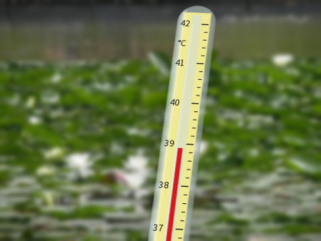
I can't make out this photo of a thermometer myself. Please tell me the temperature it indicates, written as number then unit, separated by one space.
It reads 38.9 °C
